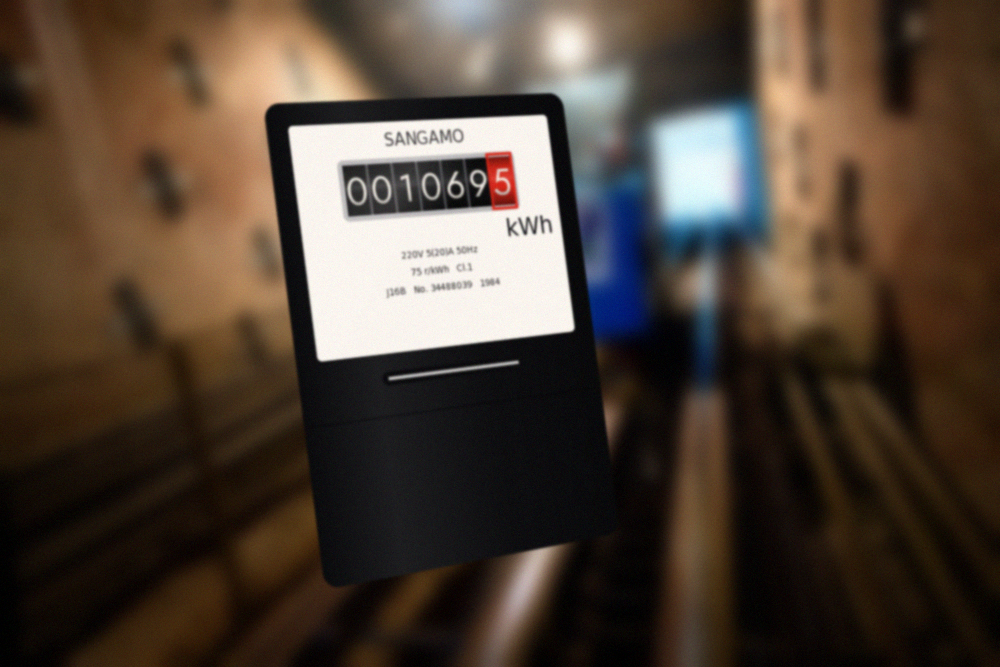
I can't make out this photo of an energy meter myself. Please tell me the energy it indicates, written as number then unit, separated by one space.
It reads 1069.5 kWh
